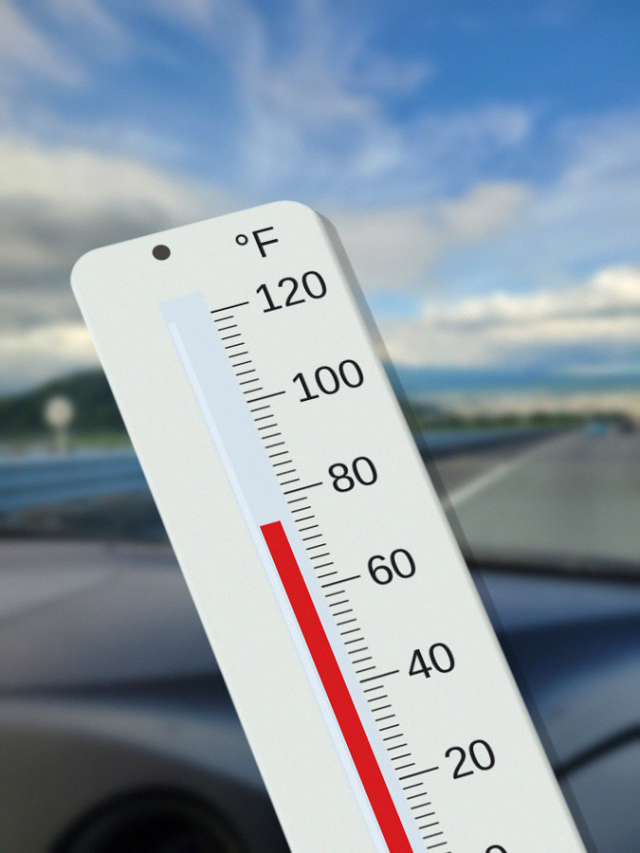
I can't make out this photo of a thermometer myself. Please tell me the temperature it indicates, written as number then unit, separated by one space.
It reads 75 °F
